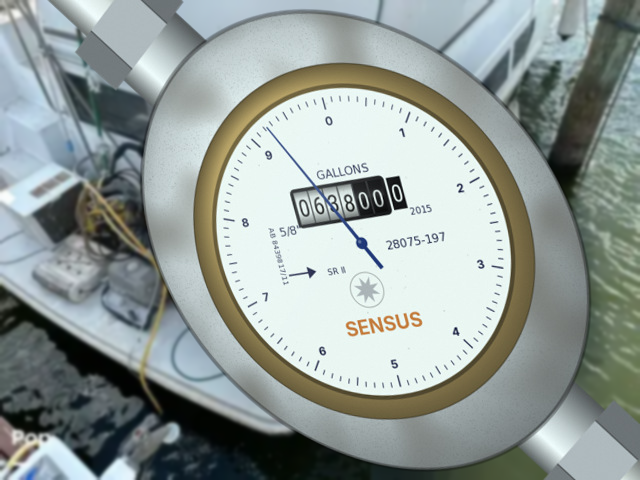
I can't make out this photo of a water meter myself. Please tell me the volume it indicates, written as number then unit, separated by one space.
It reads 637999.2 gal
